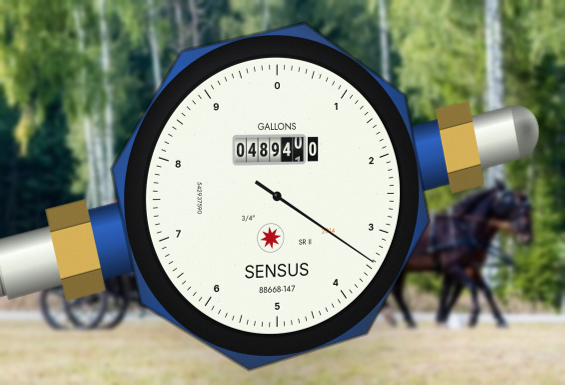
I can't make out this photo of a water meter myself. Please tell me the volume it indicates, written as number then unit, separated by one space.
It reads 489403.4 gal
